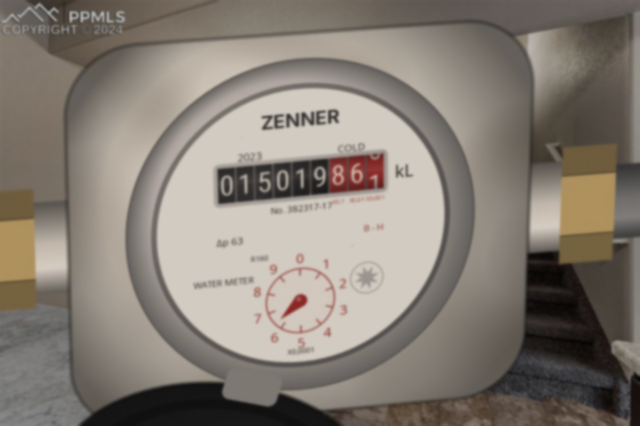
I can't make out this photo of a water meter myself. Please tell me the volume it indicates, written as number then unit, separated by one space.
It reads 15019.8606 kL
